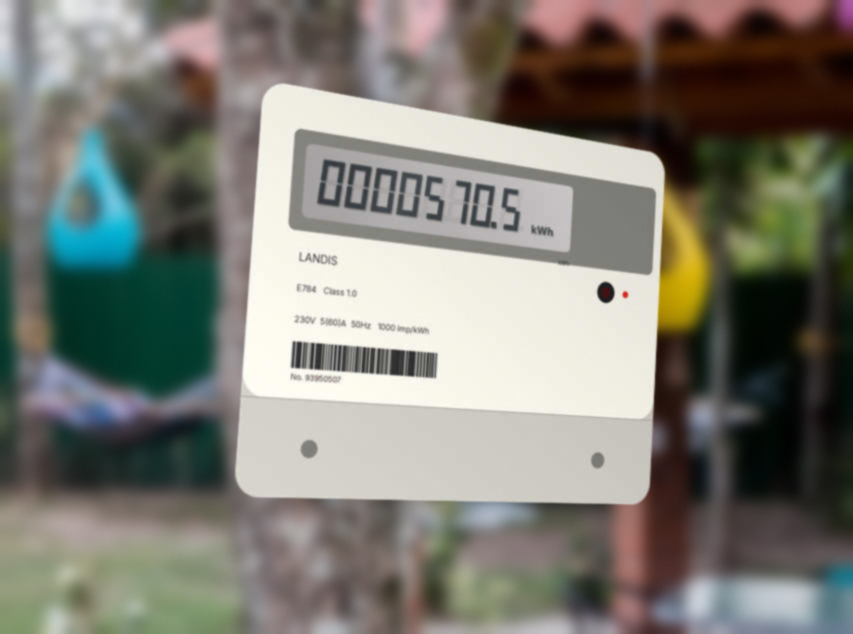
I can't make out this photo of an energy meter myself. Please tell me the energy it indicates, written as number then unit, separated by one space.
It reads 570.5 kWh
